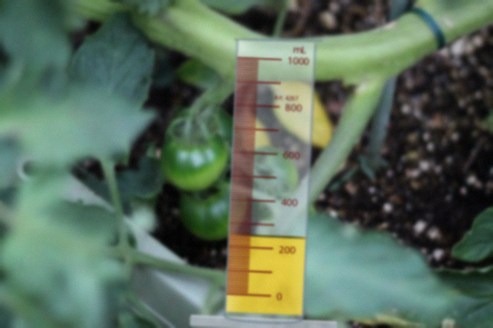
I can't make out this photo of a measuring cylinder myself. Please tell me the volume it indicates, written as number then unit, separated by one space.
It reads 250 mL
